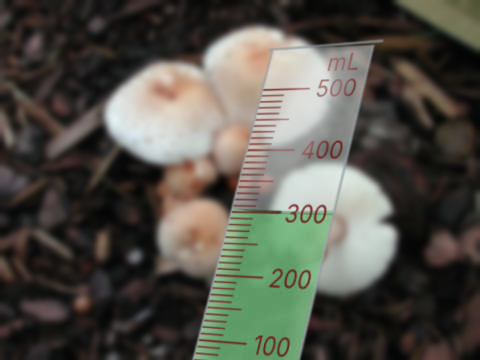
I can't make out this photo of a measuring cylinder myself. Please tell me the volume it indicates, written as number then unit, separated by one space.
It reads 300 mL
